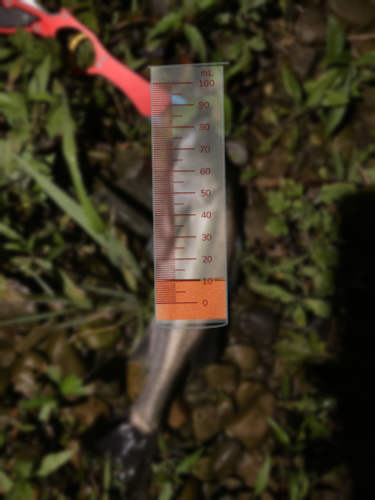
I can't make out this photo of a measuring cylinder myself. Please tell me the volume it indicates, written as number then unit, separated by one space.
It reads 10 mL
